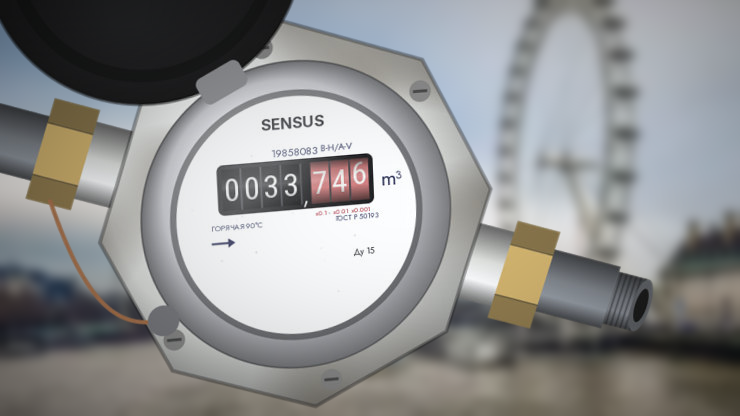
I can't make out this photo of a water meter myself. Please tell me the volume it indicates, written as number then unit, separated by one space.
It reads 33.746 m³
